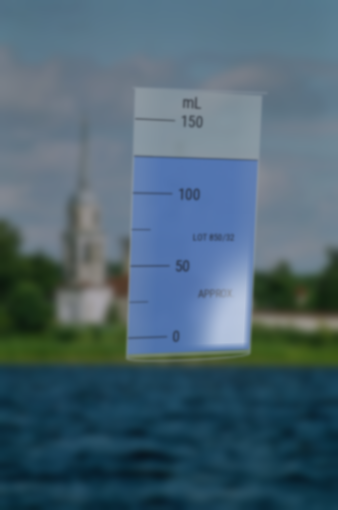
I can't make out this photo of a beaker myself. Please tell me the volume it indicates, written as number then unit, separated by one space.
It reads 125 mL
